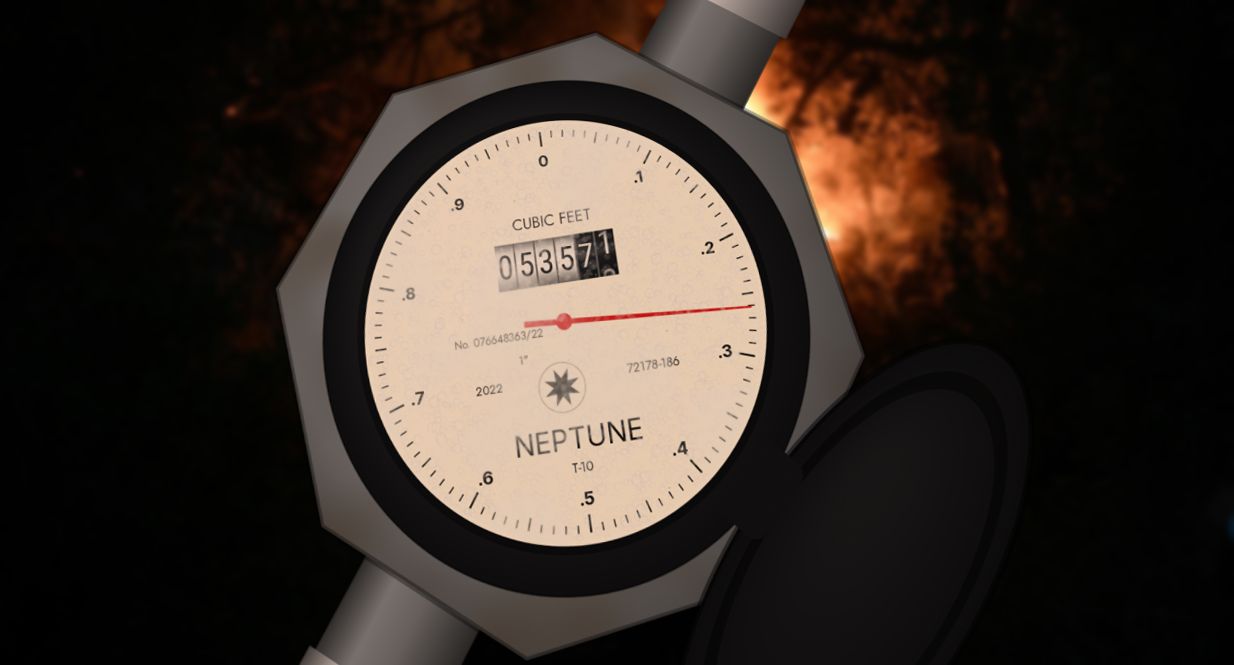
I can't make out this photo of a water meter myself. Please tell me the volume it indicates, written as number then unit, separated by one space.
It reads 53571.26 ft³
